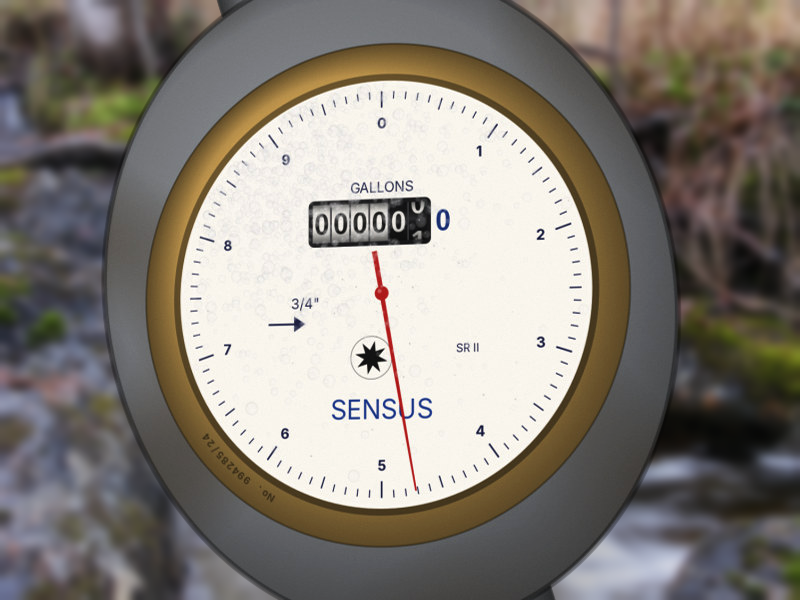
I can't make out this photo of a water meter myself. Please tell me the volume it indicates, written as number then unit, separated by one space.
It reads 4.7 gal
